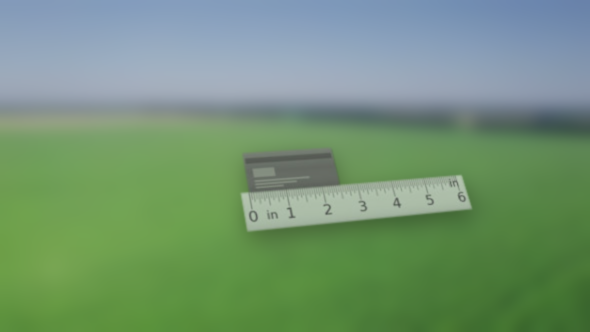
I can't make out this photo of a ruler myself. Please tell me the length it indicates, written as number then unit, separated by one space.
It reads 2.5 in
